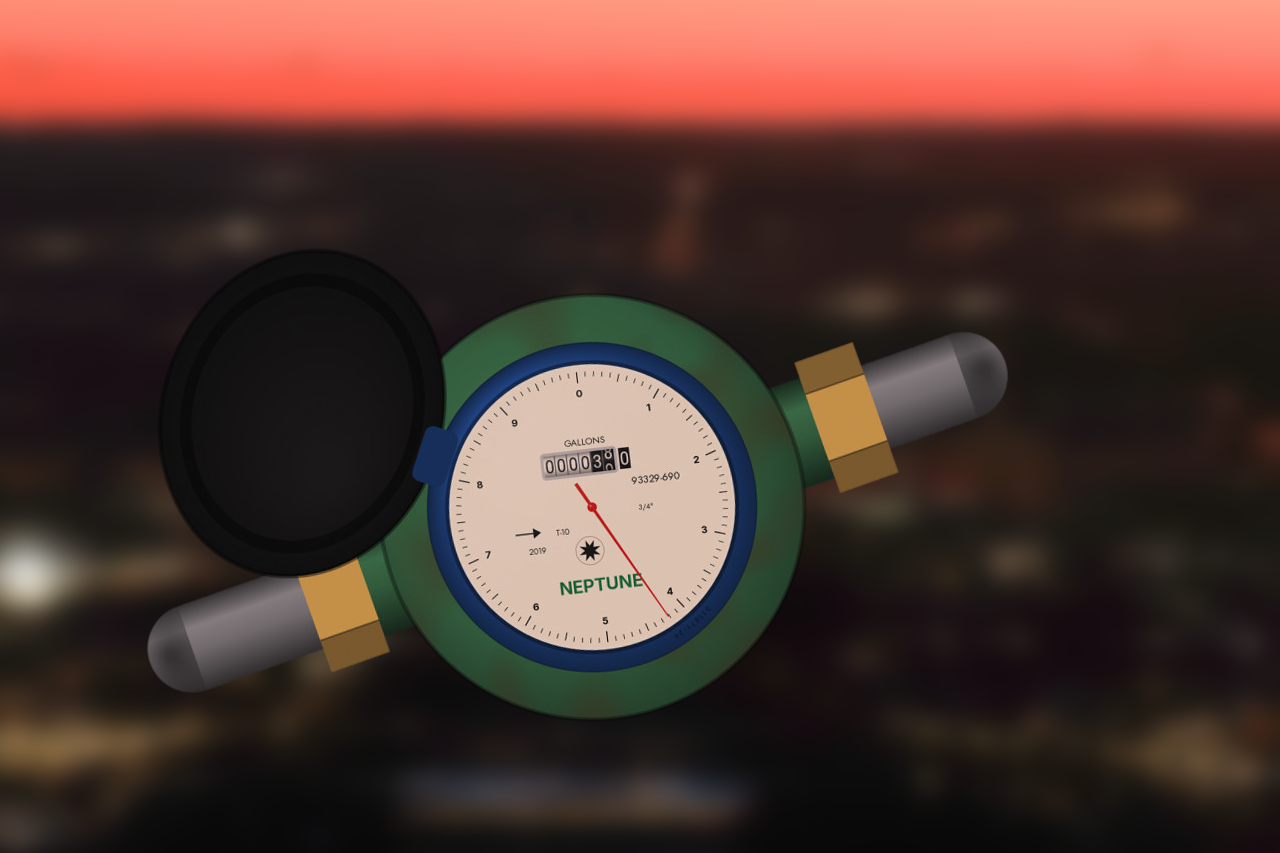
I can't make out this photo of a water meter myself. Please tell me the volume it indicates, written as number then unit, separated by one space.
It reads 384.2 gal
